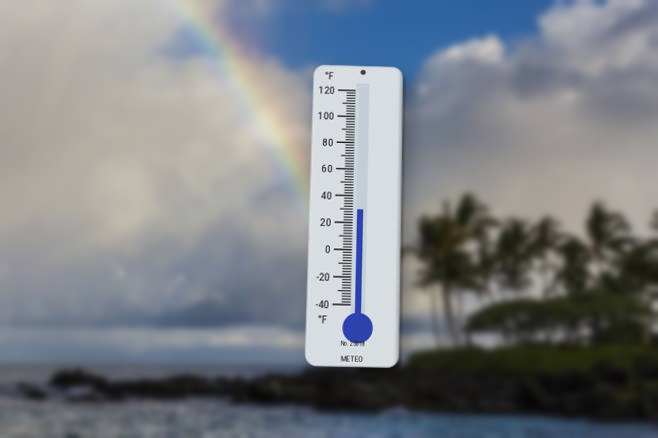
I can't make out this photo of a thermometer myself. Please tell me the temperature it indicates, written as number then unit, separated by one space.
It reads 30 °F
